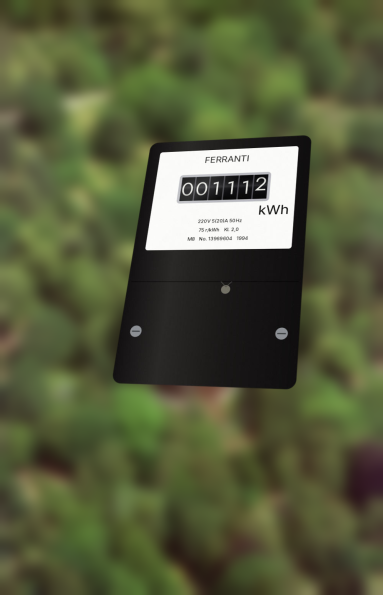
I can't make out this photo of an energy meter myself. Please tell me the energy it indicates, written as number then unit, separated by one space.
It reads 1112 kWh
